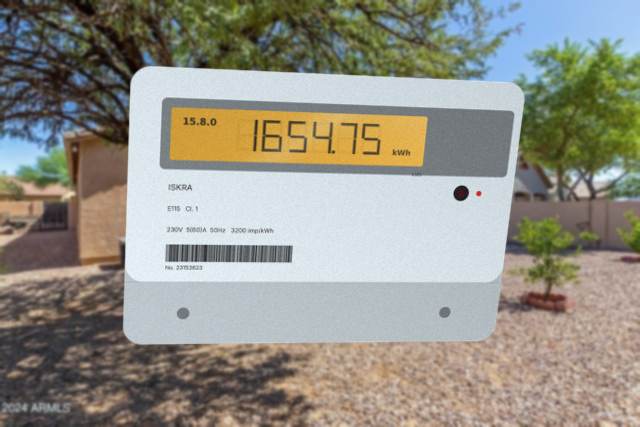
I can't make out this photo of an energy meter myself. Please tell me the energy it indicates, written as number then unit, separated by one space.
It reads 1654.75 kWh
